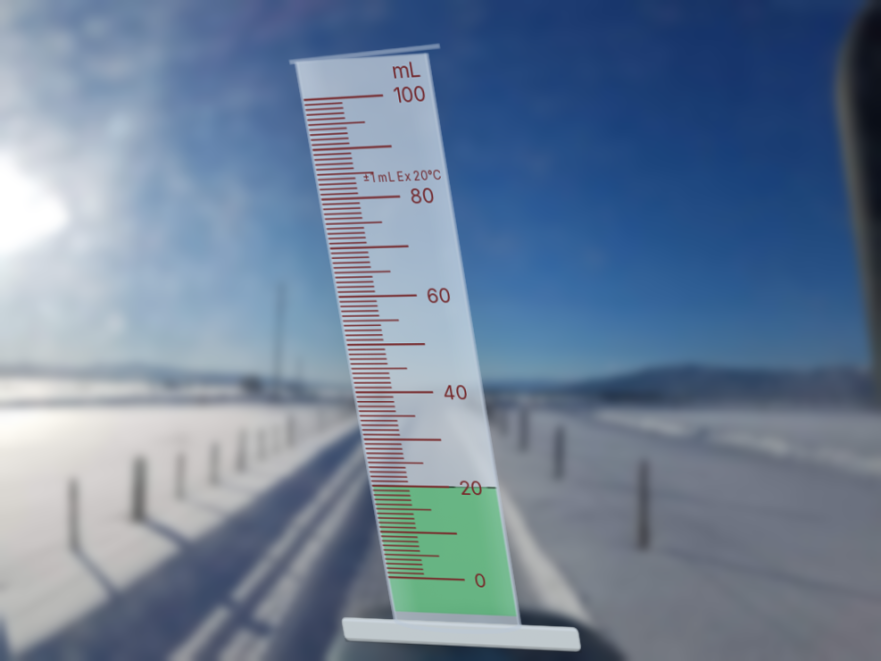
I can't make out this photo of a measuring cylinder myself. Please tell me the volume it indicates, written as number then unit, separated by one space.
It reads 20 mL
